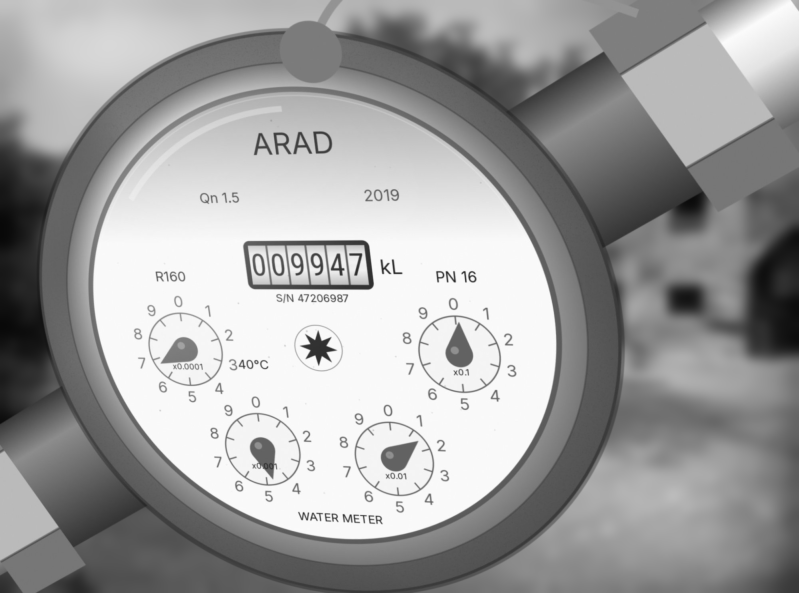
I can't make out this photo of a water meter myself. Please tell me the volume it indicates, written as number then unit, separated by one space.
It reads 9947.0146 kL
